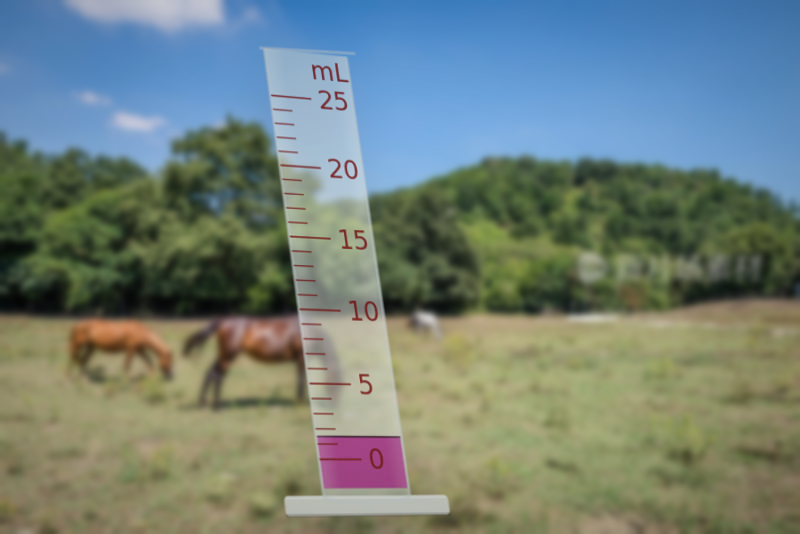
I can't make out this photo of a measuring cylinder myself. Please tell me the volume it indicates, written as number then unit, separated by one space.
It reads 1.5 mL
